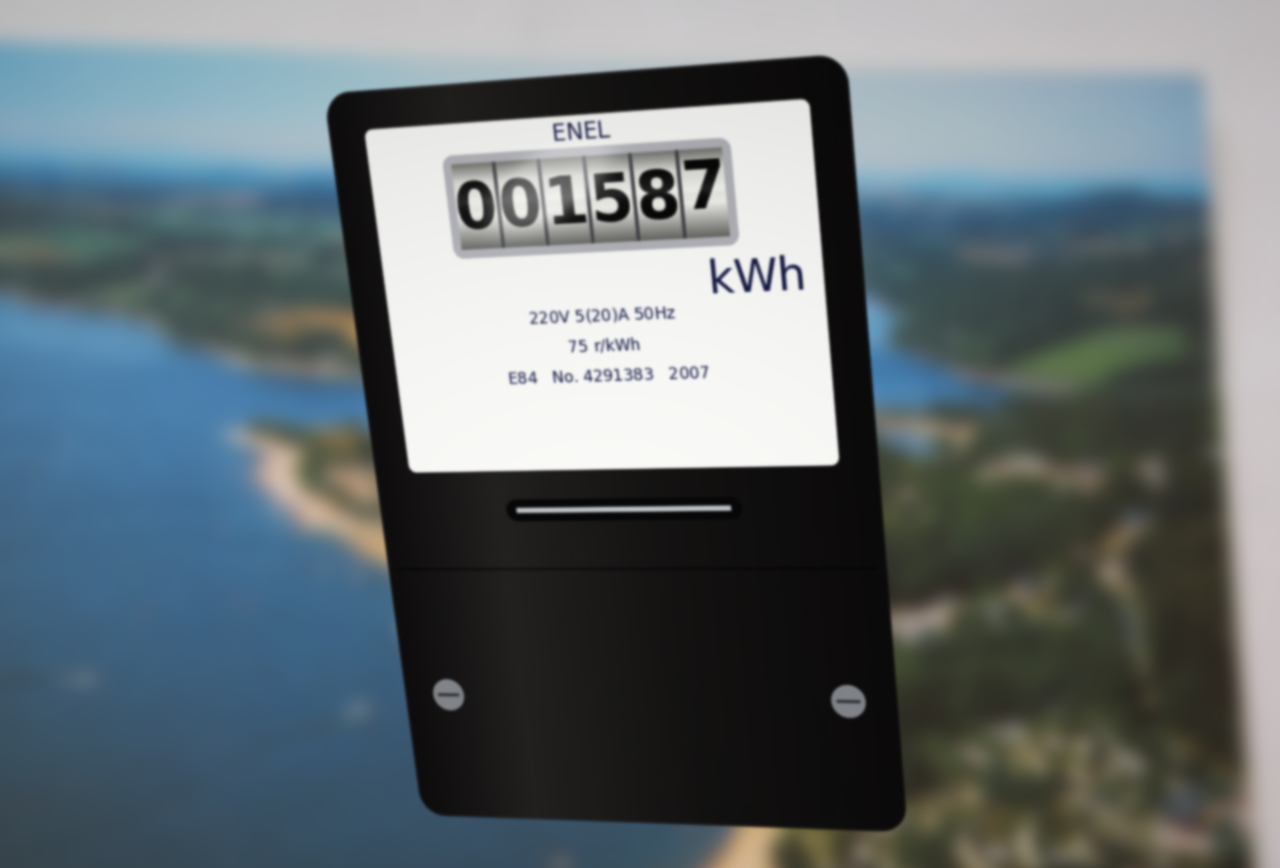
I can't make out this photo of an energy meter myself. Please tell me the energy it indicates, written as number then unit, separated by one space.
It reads 1587 kWh
